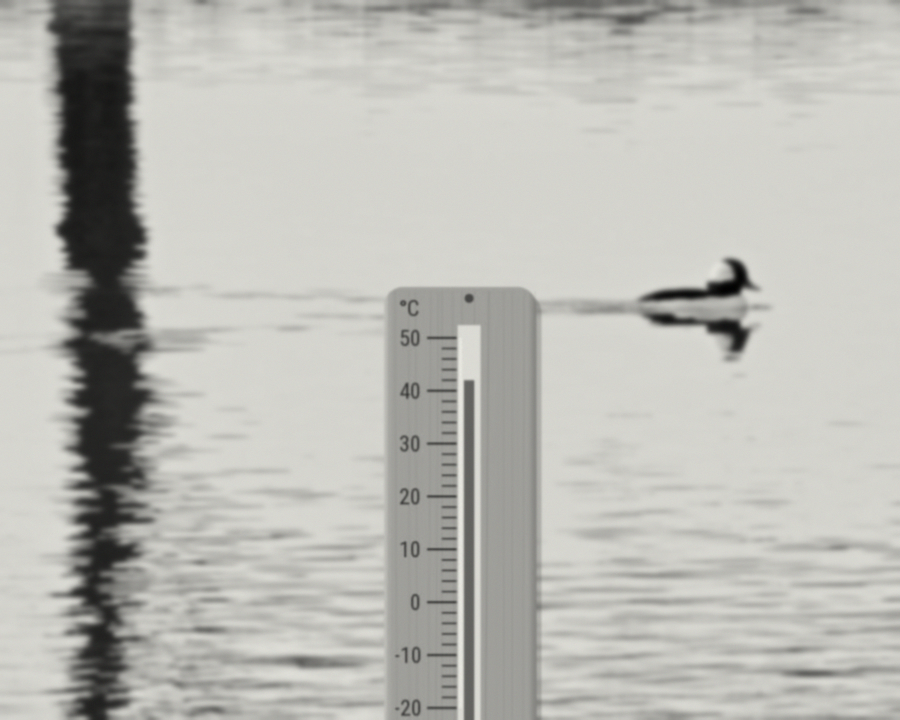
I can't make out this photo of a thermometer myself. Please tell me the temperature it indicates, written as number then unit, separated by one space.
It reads 42 °C
